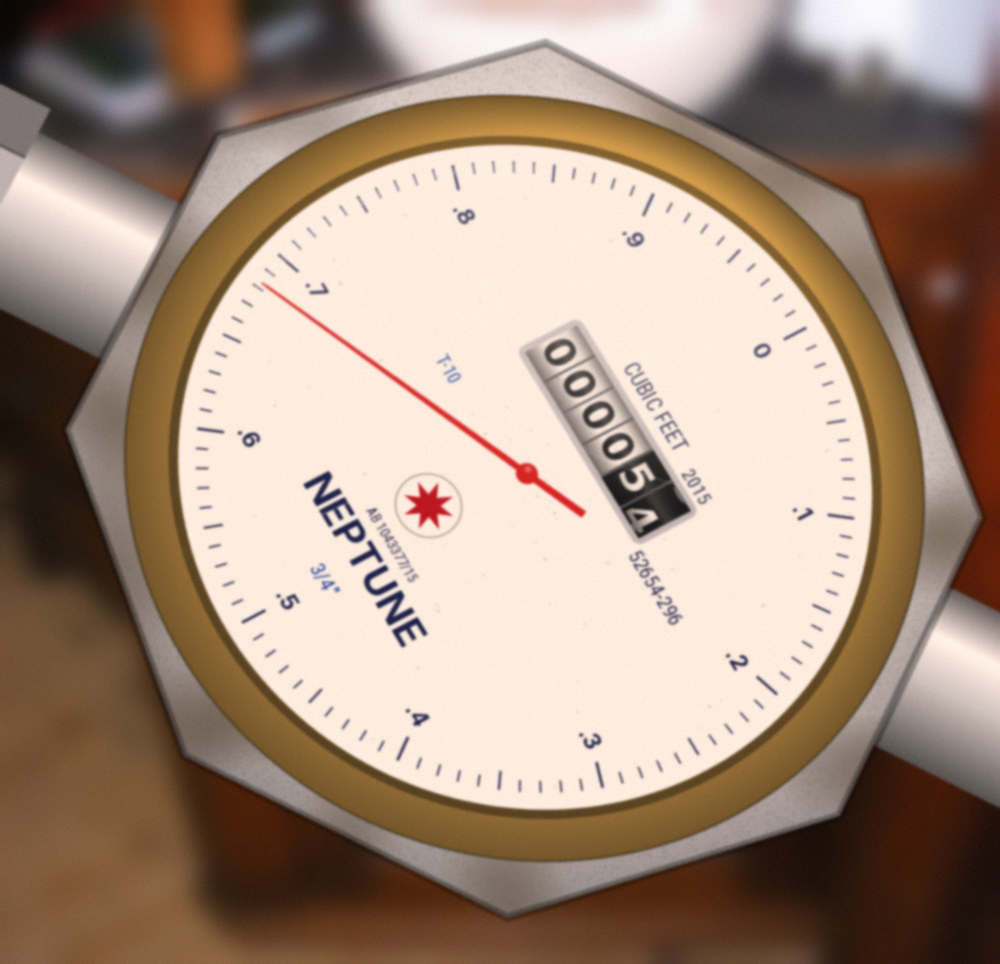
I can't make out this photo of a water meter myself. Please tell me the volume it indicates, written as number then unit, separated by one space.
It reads 53.68 ft³
